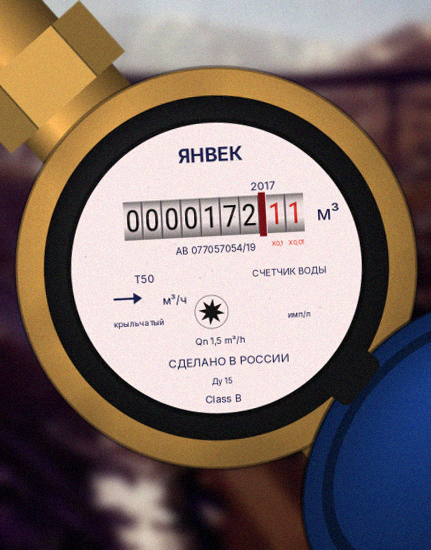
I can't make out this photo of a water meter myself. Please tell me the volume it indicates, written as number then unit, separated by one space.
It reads 172.11 m³
